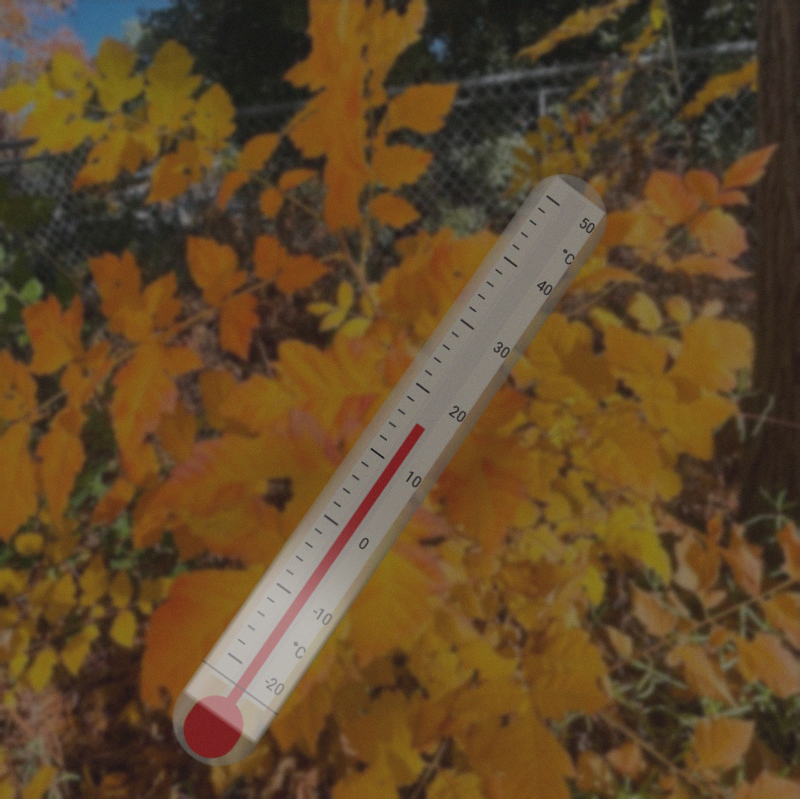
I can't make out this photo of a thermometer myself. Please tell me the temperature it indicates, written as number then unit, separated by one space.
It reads 16 °C
